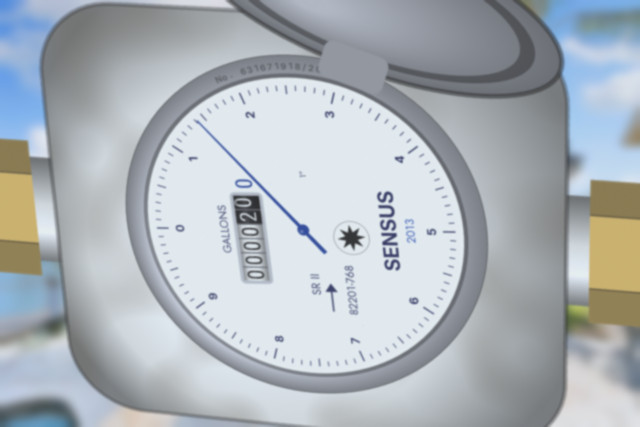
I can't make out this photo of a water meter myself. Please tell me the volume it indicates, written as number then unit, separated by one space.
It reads 201.4 gal
